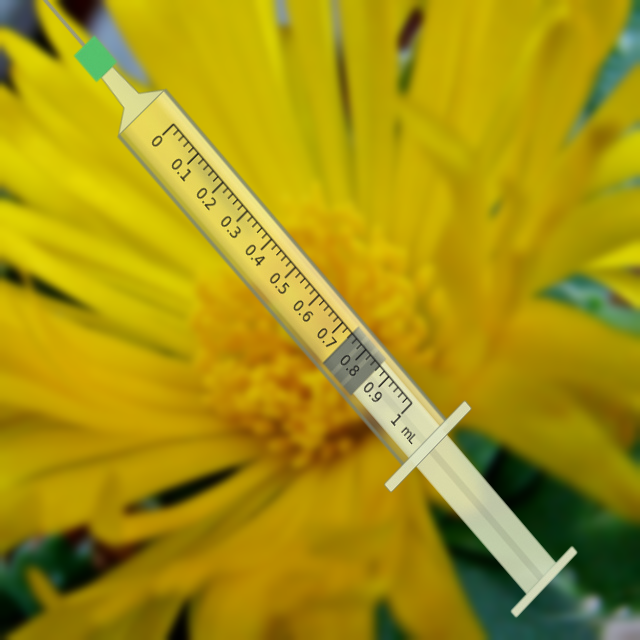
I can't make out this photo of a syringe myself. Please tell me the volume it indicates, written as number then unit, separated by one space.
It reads 0.74 mL
